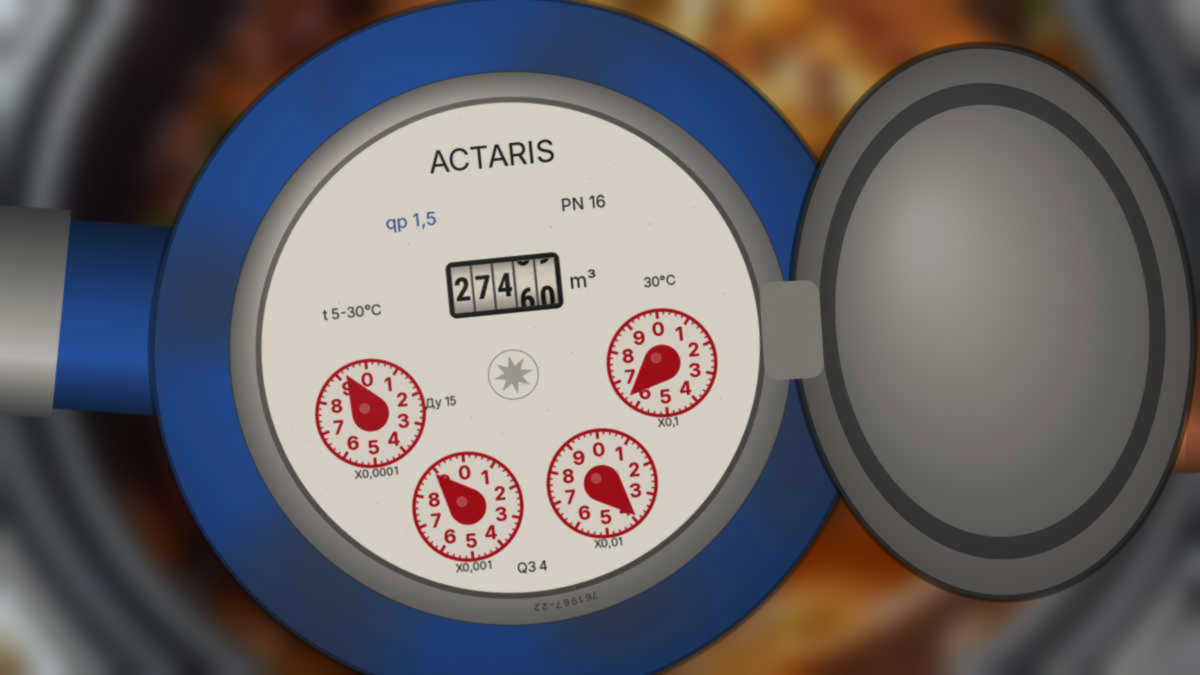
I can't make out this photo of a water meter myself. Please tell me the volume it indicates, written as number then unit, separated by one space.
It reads 27459.6389 m³
